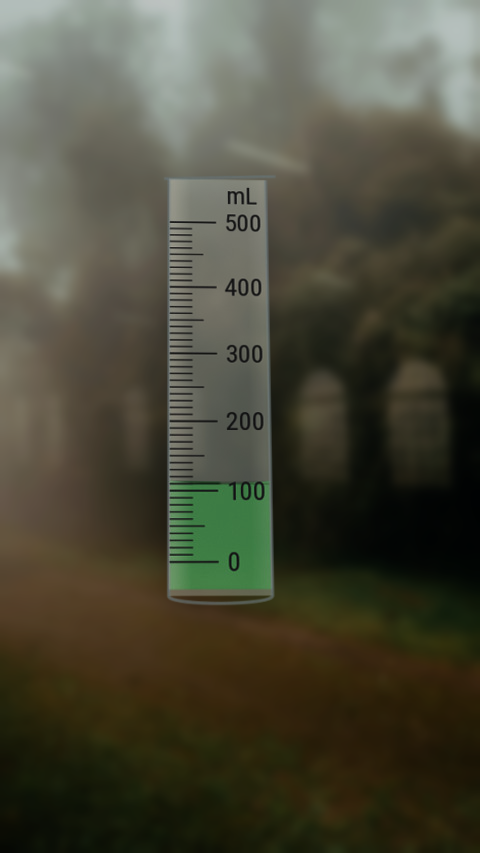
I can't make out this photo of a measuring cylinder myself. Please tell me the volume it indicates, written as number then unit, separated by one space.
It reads 110 mL
